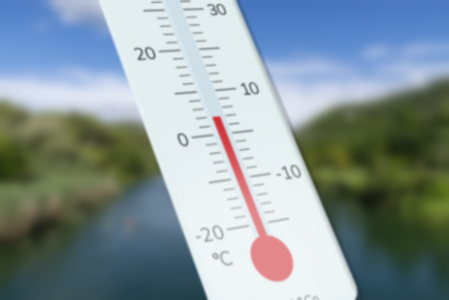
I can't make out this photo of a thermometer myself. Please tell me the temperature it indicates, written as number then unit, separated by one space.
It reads 4 °C
